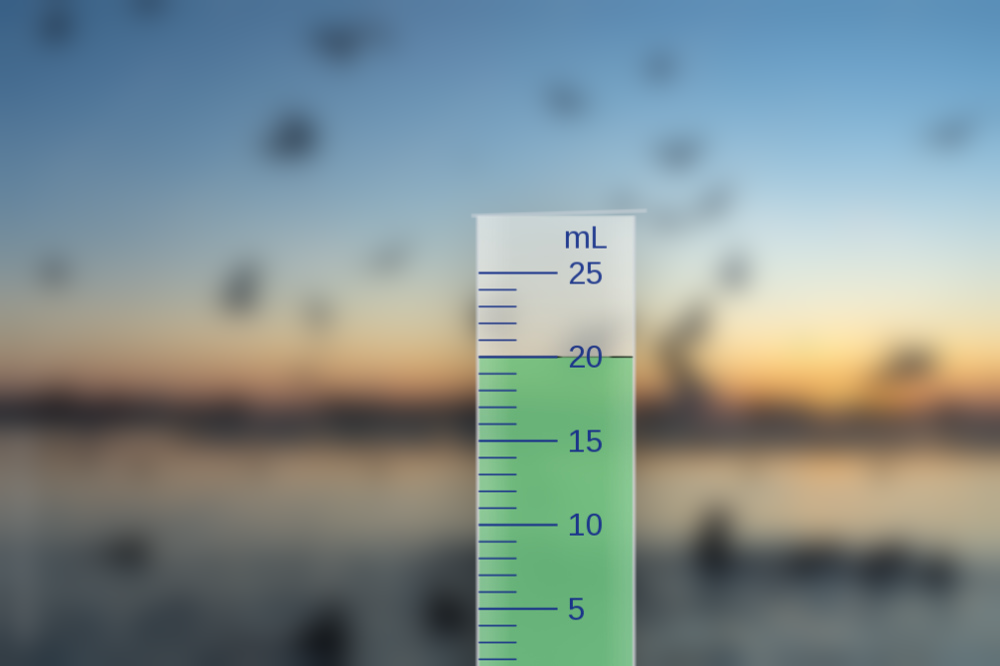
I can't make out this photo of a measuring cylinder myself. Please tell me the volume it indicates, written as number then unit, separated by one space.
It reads 20 mL
